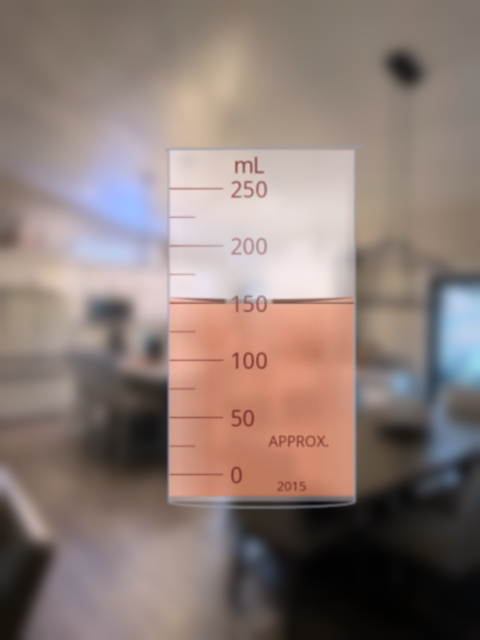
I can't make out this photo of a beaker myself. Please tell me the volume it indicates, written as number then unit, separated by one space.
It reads 150 mL
